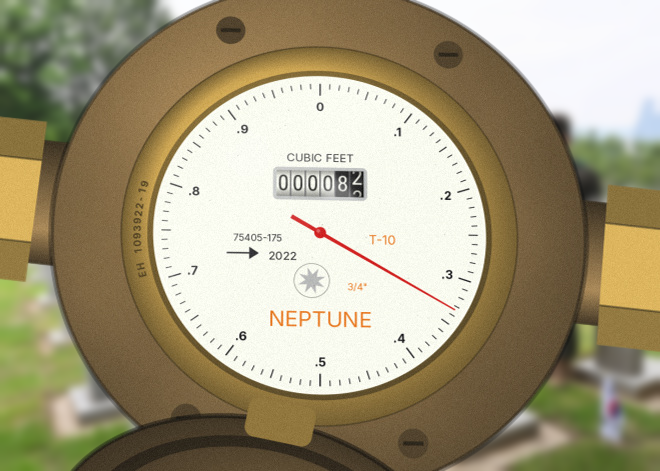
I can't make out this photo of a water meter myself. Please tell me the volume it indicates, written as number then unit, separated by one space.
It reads 82.33 ft³
